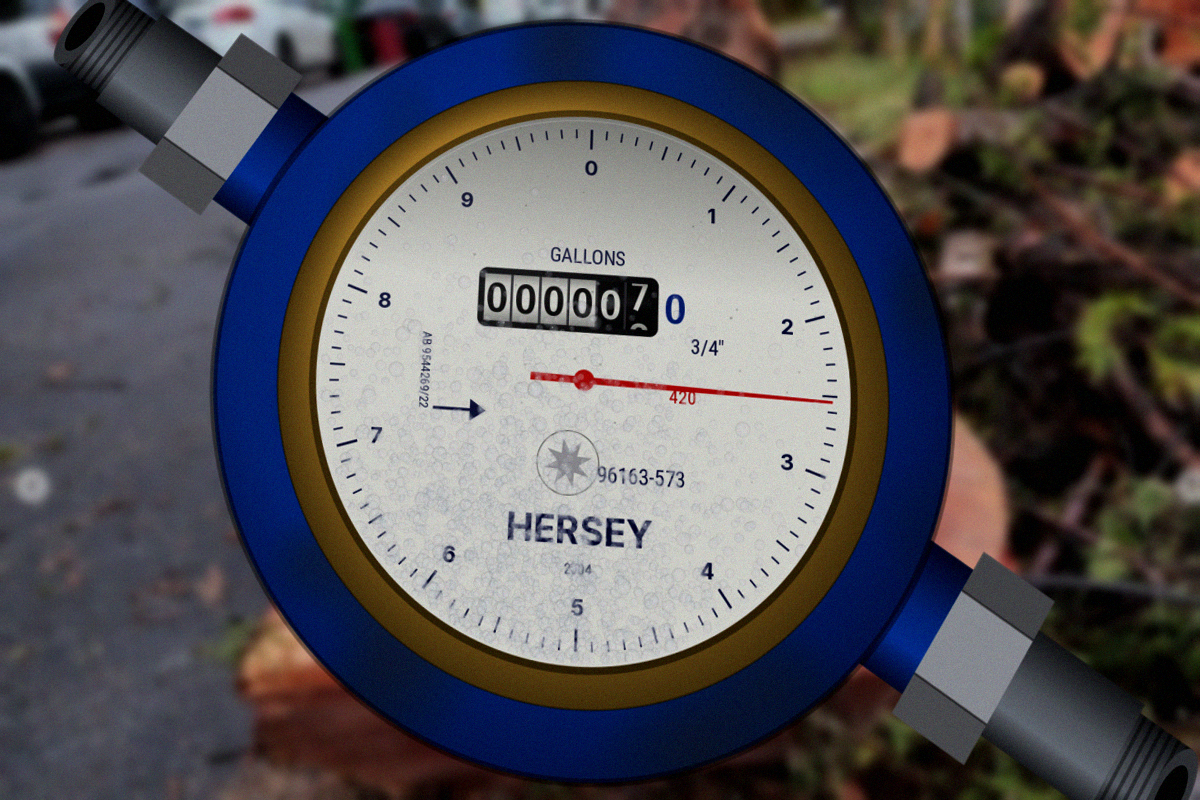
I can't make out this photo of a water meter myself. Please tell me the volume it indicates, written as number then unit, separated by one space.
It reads 72.5 gal
